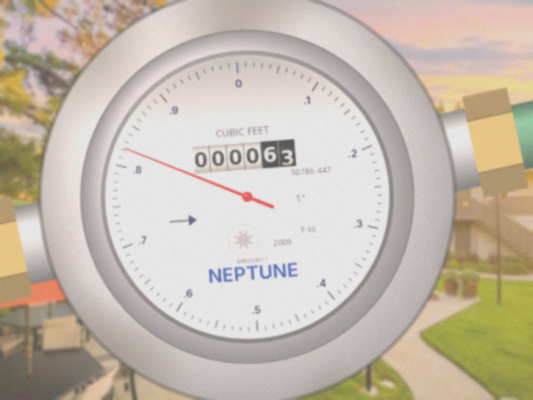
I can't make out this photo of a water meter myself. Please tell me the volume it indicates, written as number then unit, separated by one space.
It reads 62.82 ft³
